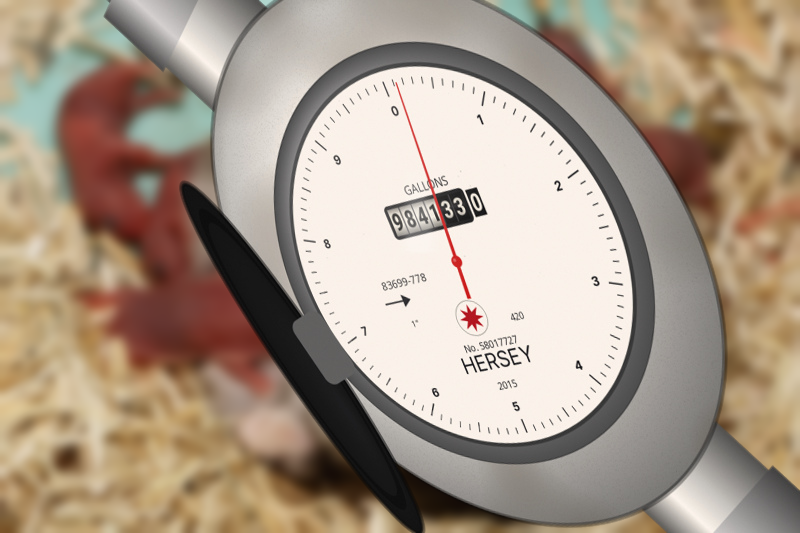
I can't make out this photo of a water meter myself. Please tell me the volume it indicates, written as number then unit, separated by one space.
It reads 9841330.1 gal
